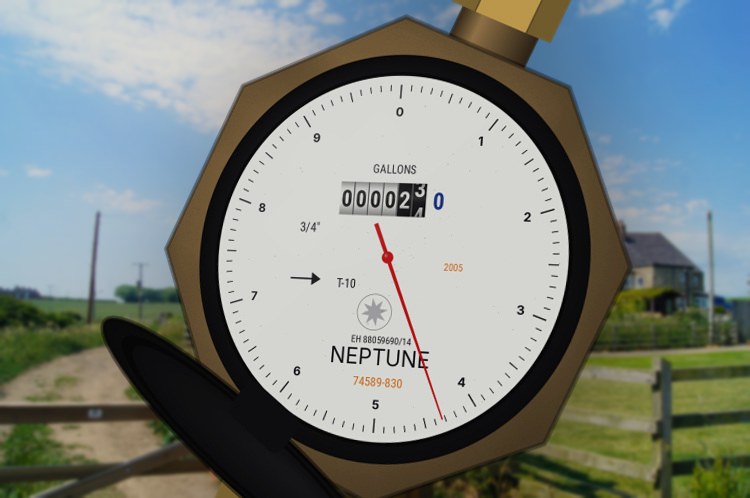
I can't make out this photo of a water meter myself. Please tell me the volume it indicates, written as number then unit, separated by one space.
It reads 234.3 gal
